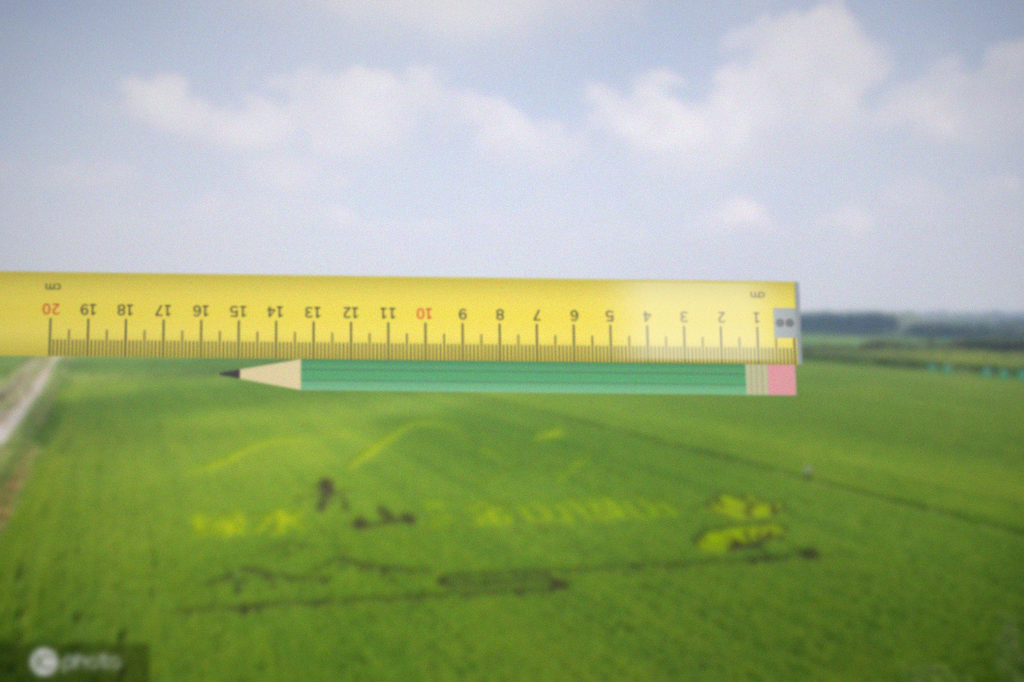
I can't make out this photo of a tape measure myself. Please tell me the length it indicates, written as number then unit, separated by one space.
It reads 15.5 cm
